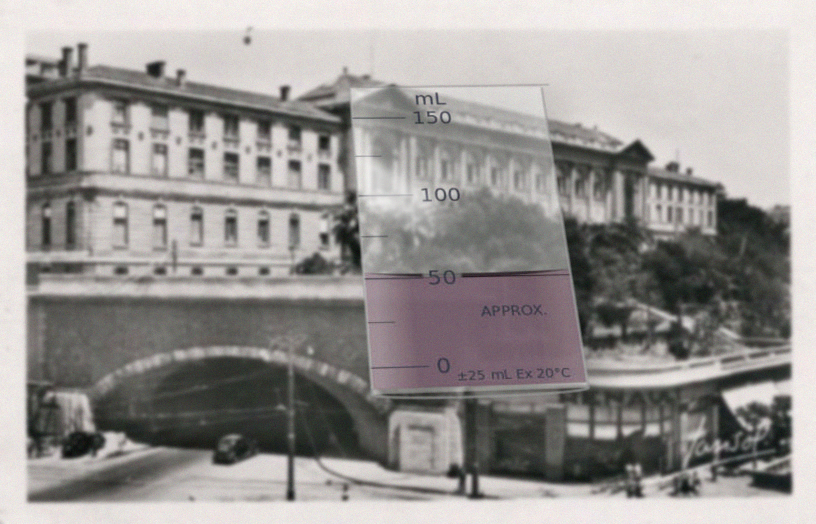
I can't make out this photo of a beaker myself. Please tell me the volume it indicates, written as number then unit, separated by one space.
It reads 50 mL
